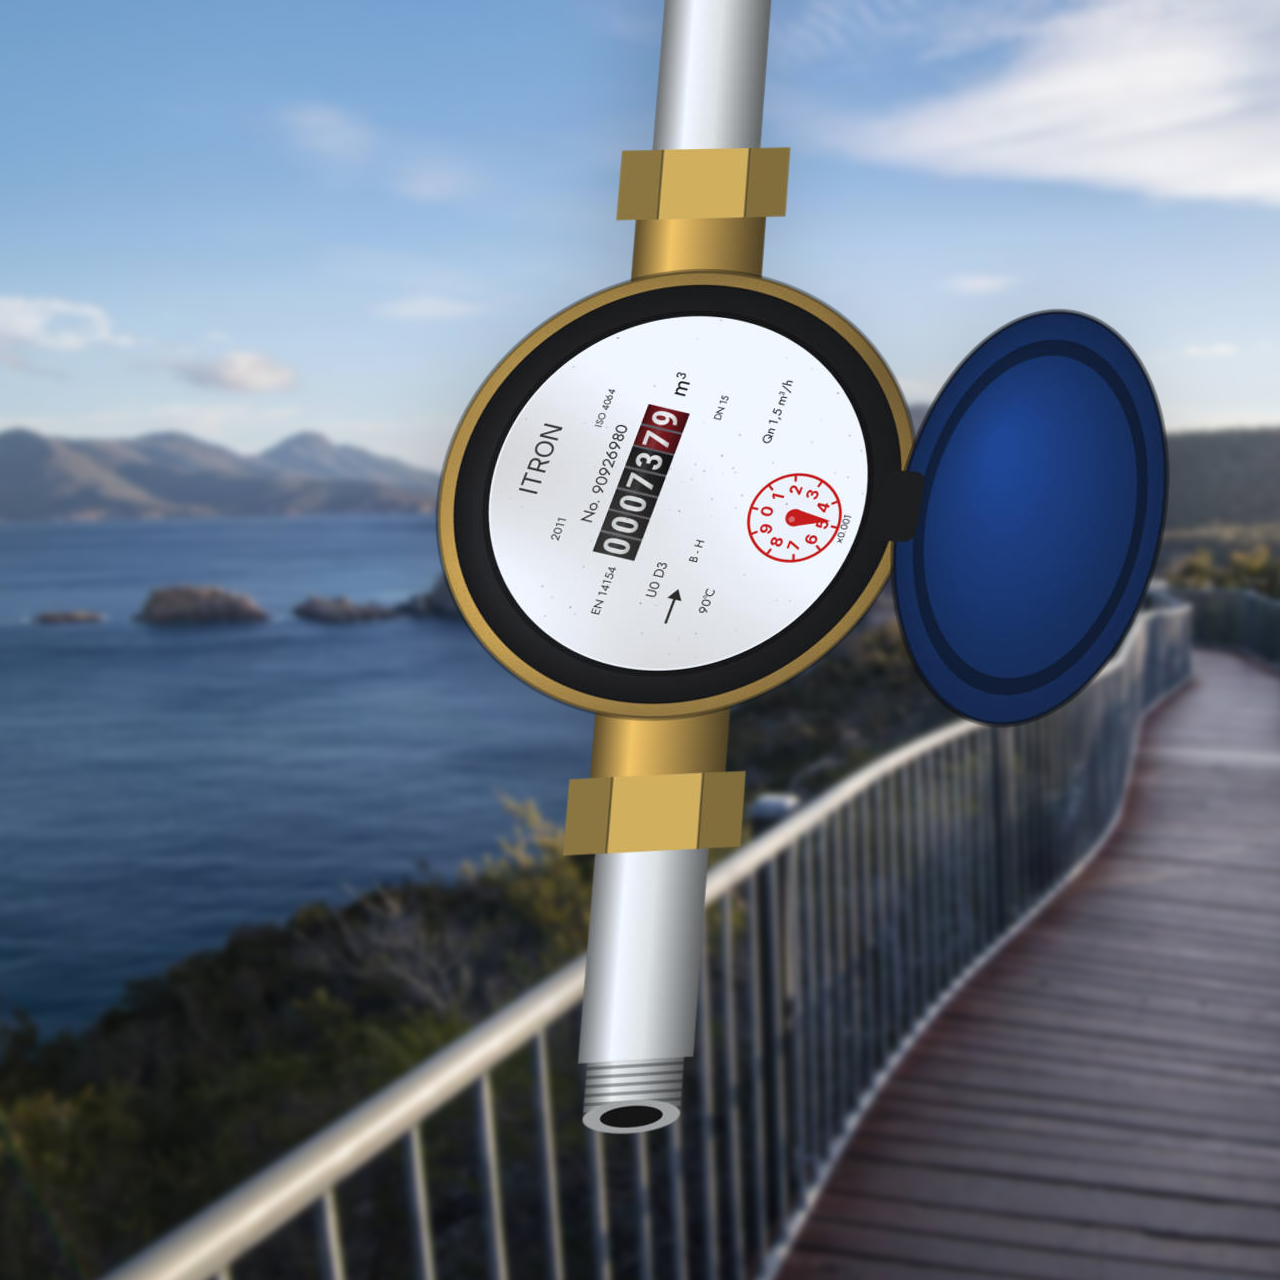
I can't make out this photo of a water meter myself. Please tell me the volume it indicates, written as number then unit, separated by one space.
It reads 73.794 m³
